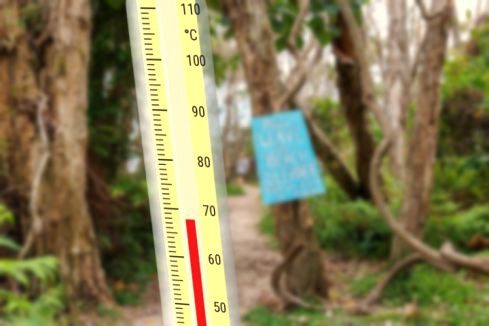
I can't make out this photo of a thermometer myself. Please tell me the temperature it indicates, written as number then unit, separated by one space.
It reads 68 °C
